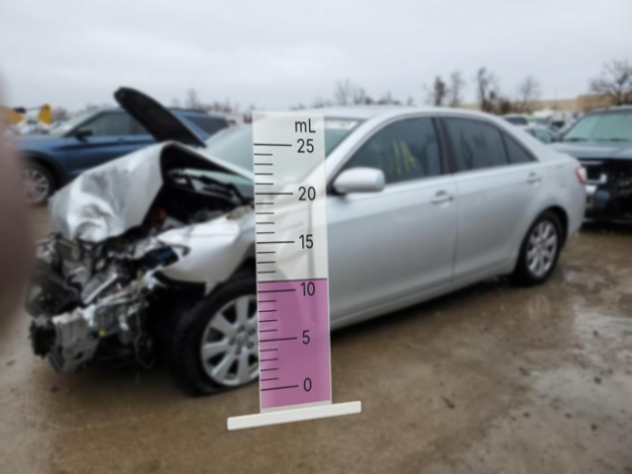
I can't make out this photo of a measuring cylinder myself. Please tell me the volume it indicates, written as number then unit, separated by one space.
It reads 11 mL
